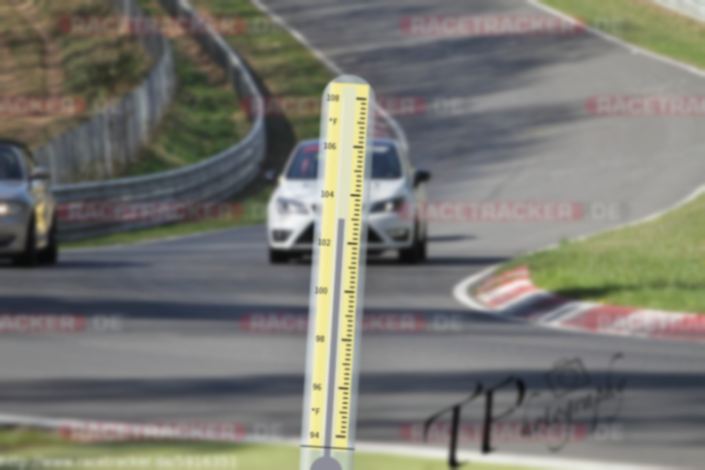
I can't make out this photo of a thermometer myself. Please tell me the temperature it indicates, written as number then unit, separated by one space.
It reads 103 °F
